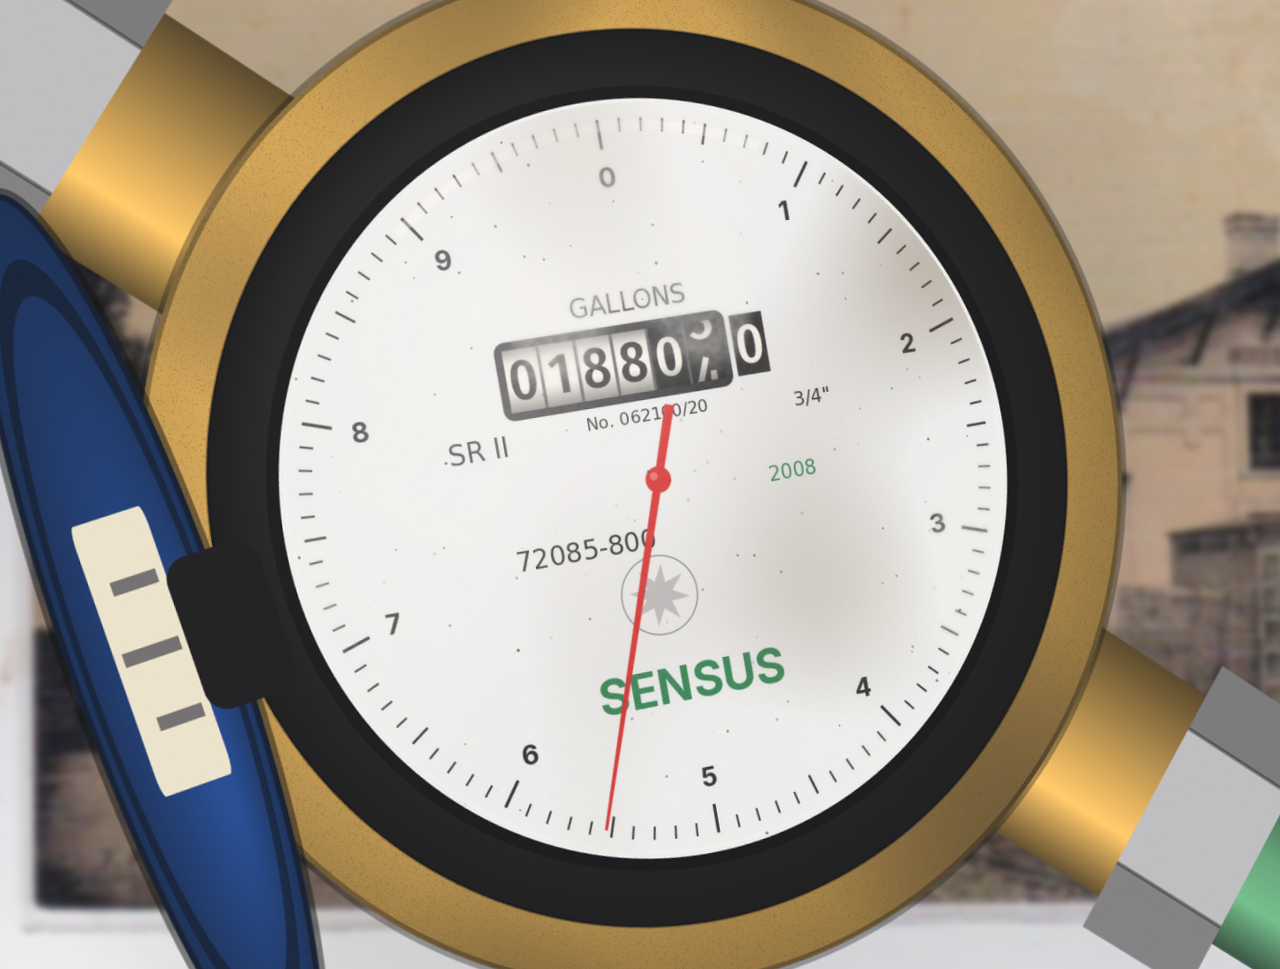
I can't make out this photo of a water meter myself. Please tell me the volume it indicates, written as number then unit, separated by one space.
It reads 188035.5 gal
